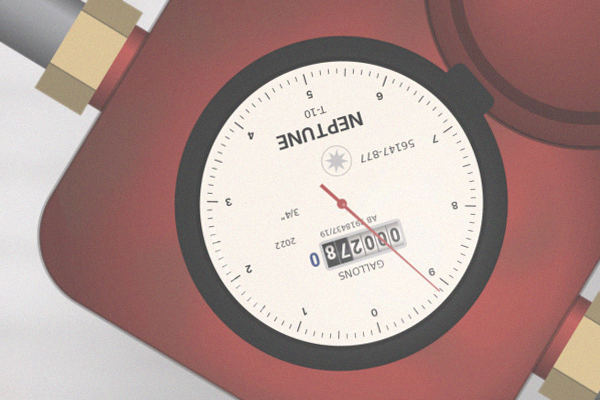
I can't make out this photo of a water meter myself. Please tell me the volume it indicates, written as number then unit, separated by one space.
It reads 2779.1 gal
